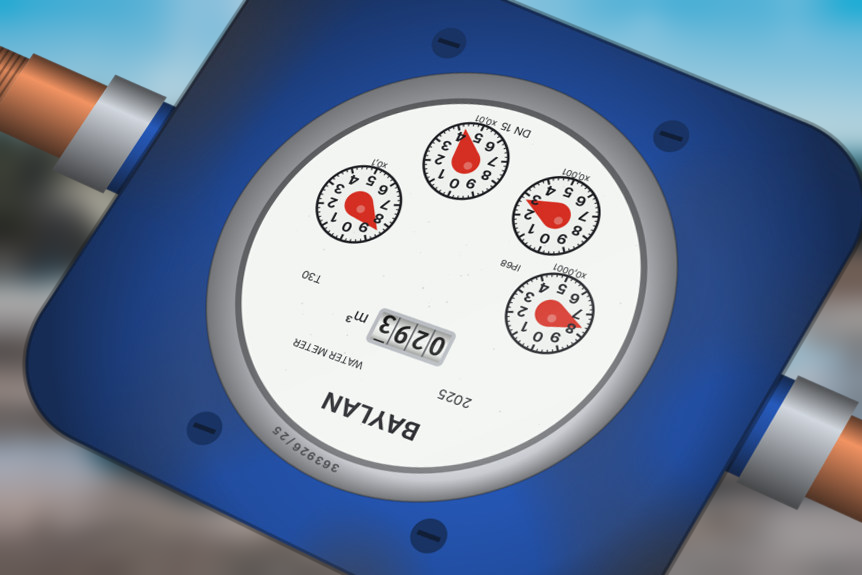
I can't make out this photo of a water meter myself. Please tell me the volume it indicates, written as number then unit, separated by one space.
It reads 292.8427 m³
